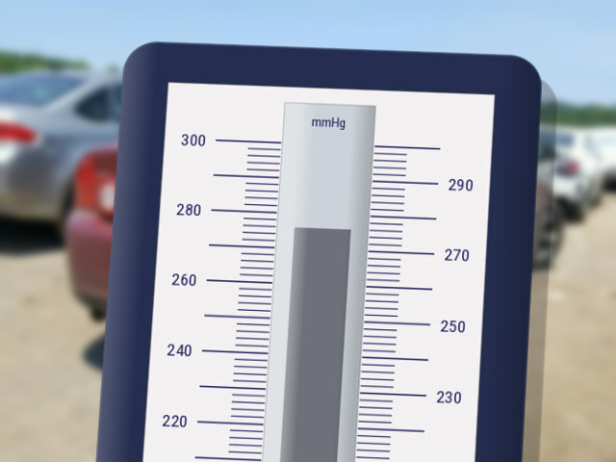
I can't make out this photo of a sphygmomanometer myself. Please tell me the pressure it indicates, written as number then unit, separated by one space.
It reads 276 mmHg
